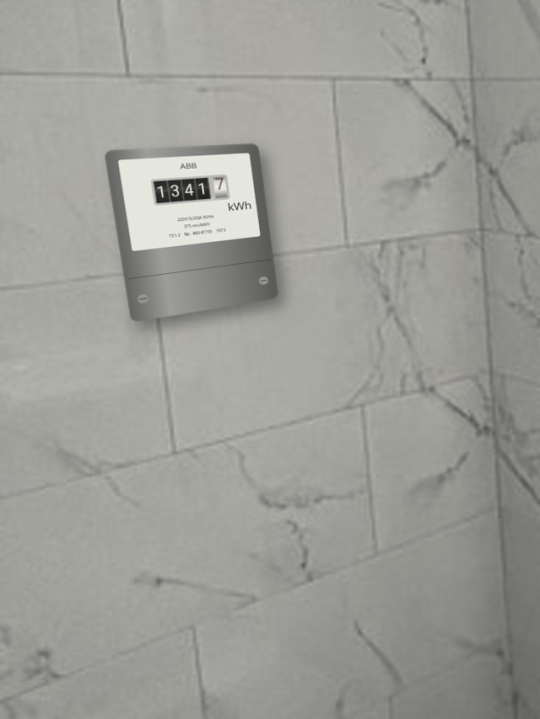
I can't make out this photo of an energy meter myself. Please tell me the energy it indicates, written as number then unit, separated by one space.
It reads 1341.7 kWh
